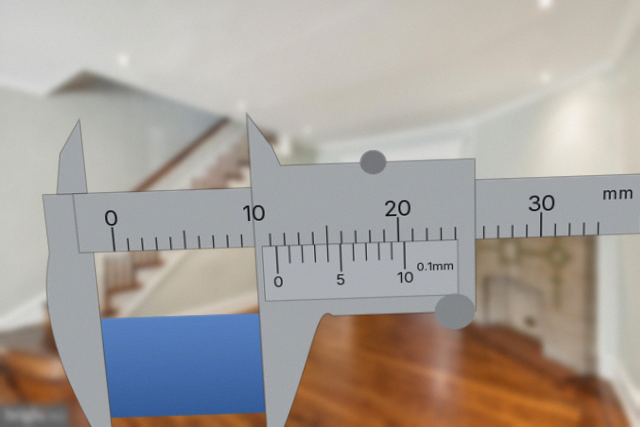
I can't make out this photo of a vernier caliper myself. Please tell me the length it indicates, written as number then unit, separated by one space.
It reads 11.4 mm
